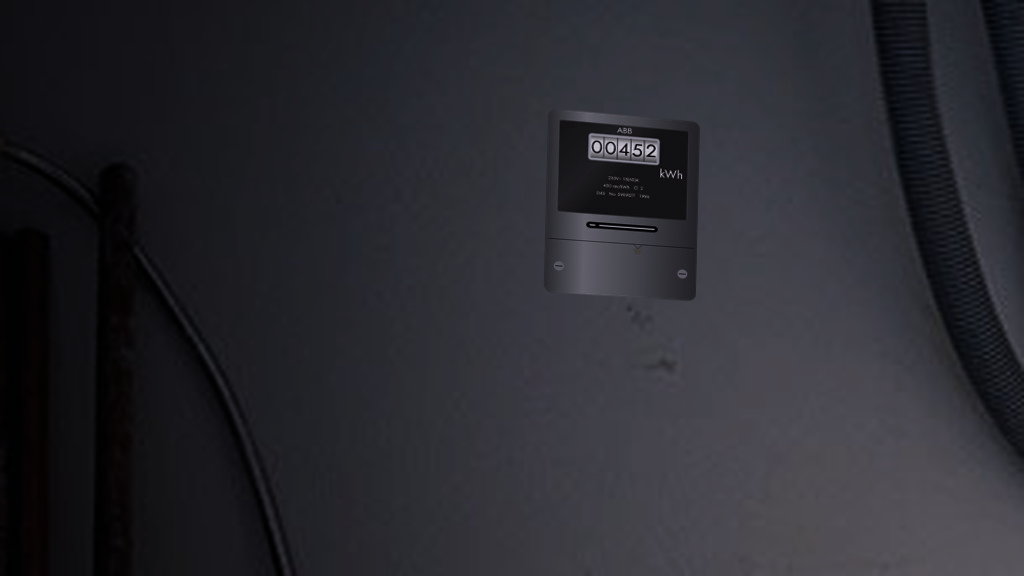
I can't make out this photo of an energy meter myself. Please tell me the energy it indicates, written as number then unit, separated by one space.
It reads 452 kWh
